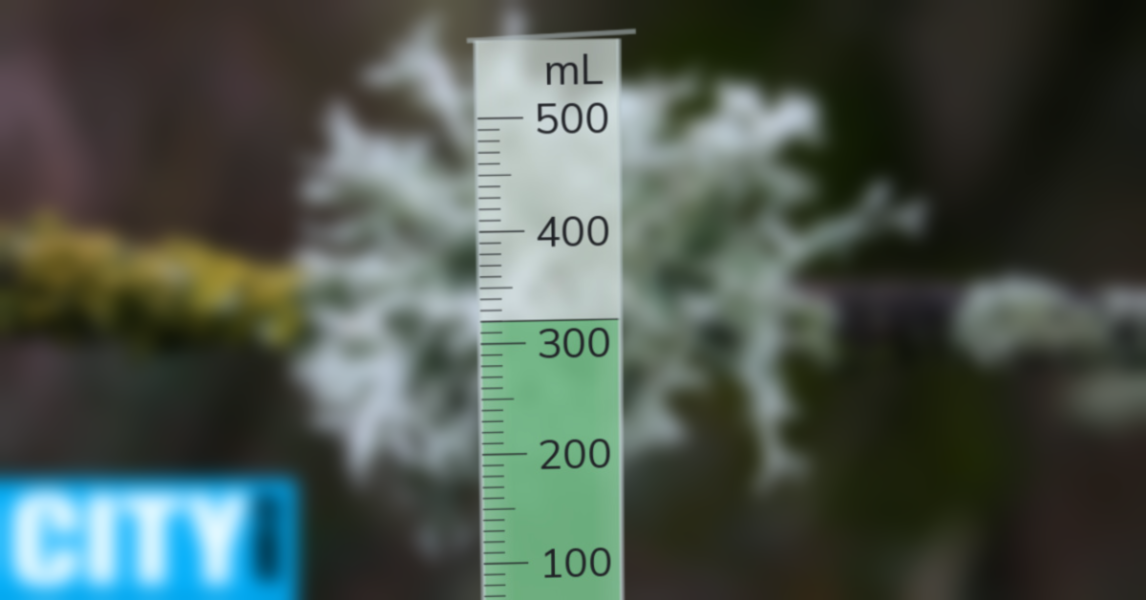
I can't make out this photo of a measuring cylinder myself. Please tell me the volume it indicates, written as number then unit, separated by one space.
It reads 320 mL
